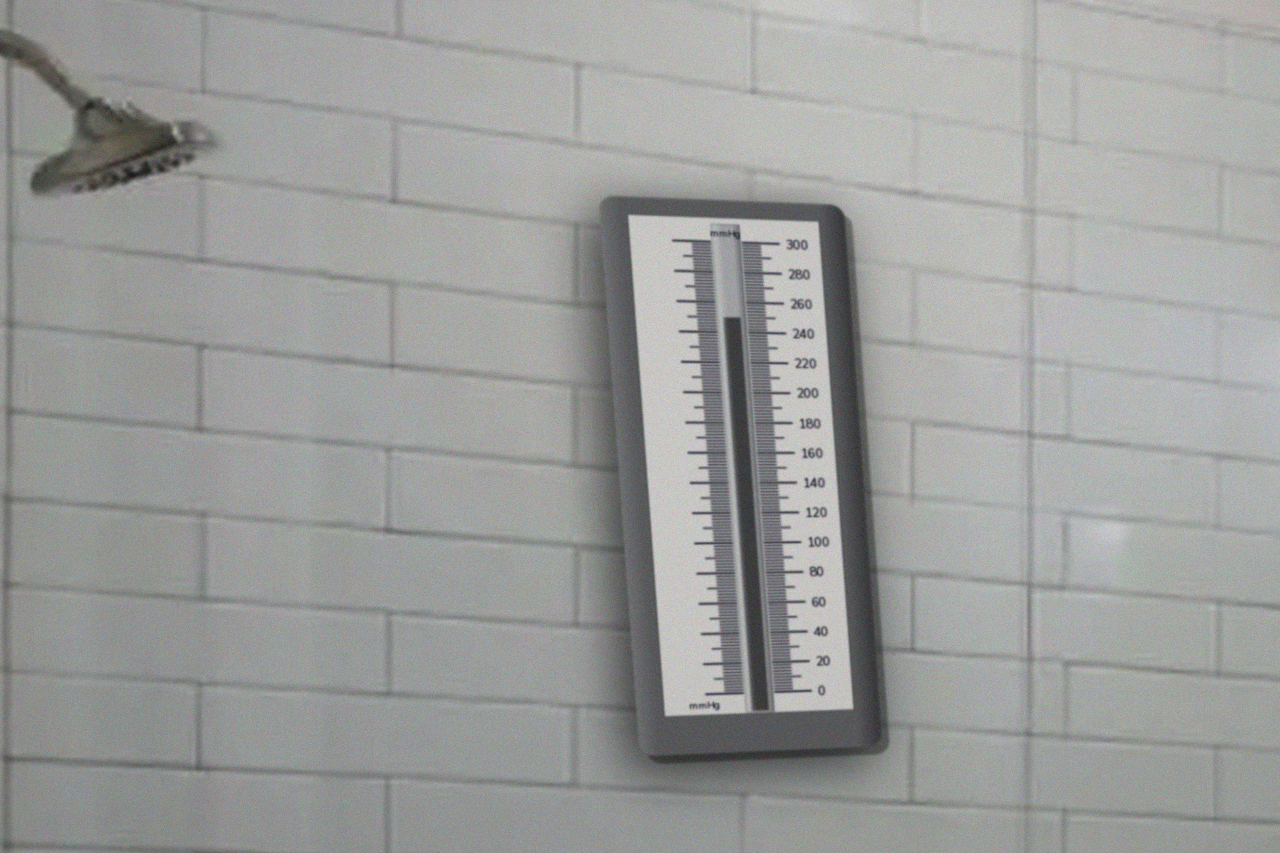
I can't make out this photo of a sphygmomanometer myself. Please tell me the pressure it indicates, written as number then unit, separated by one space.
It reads 250 mmHg
